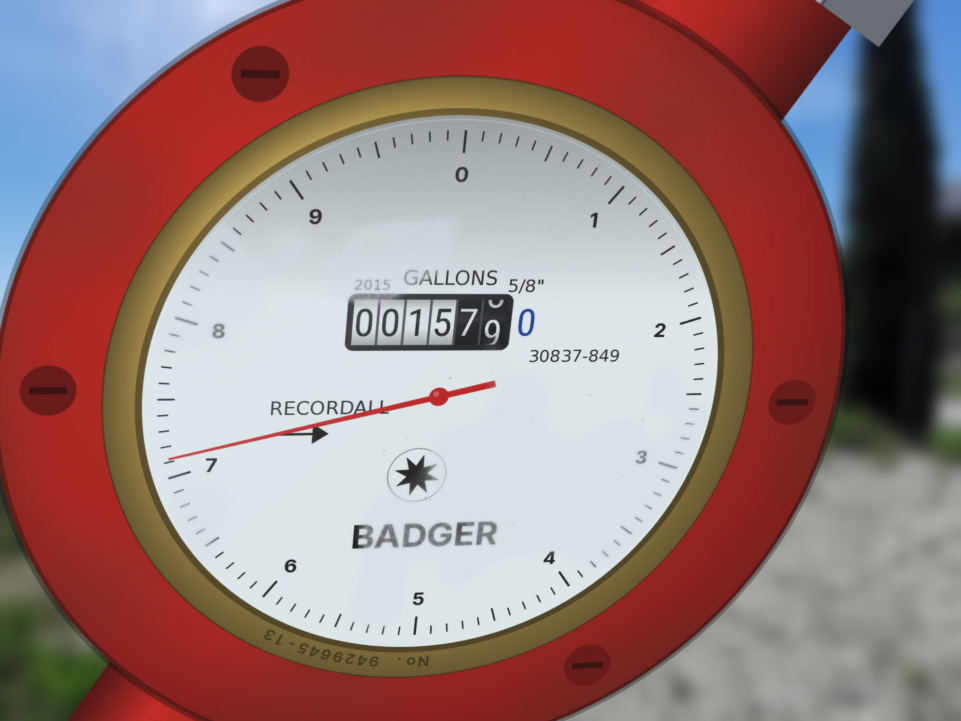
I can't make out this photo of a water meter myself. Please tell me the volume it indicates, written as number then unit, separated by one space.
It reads 15787.1 gal
